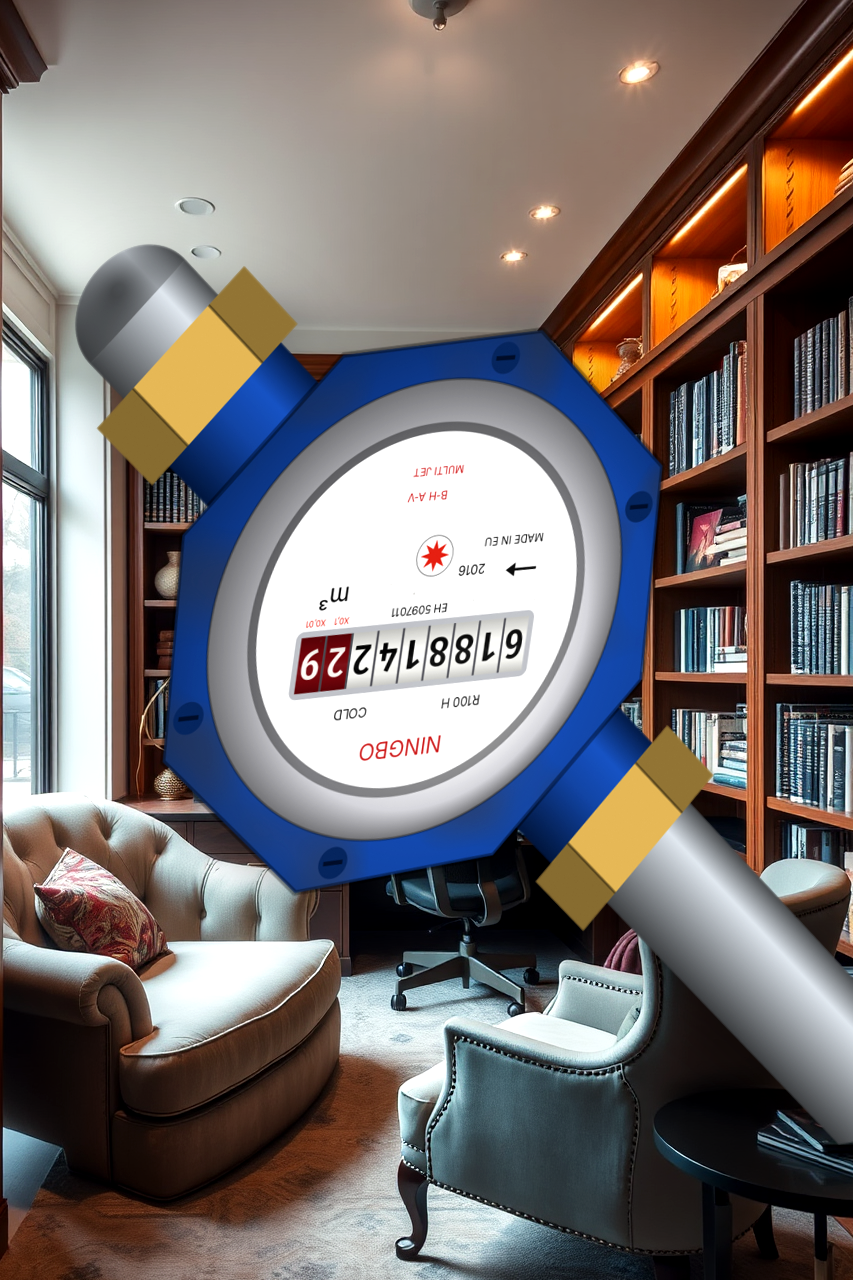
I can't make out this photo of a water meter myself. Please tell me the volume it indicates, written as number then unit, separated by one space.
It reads 6188142.29 m³
